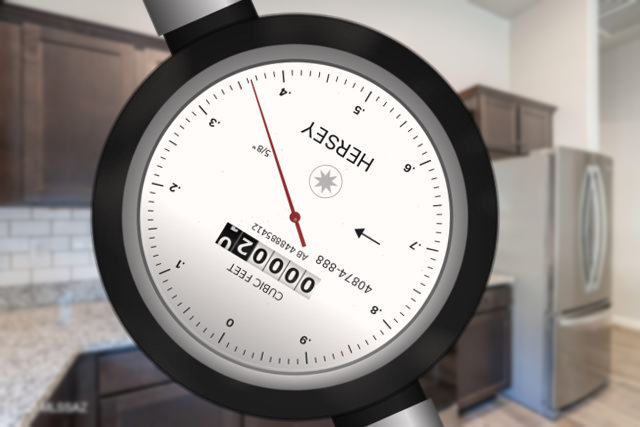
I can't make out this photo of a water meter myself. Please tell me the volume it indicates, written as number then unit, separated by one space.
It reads 20.36 ft³
